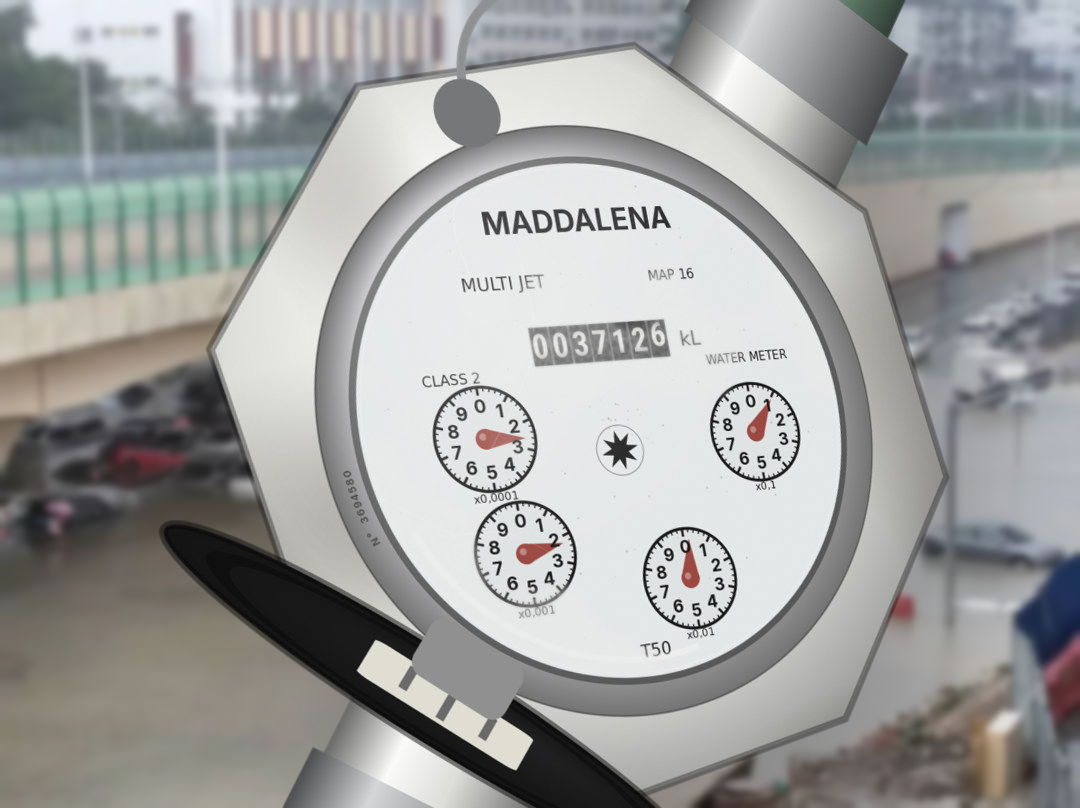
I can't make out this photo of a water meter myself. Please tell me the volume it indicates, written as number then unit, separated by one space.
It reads 37126.1022 kL
